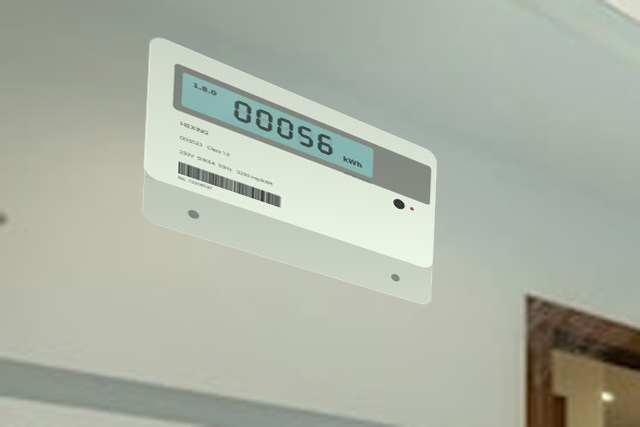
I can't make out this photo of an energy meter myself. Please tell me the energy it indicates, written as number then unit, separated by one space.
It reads 56 kWh
